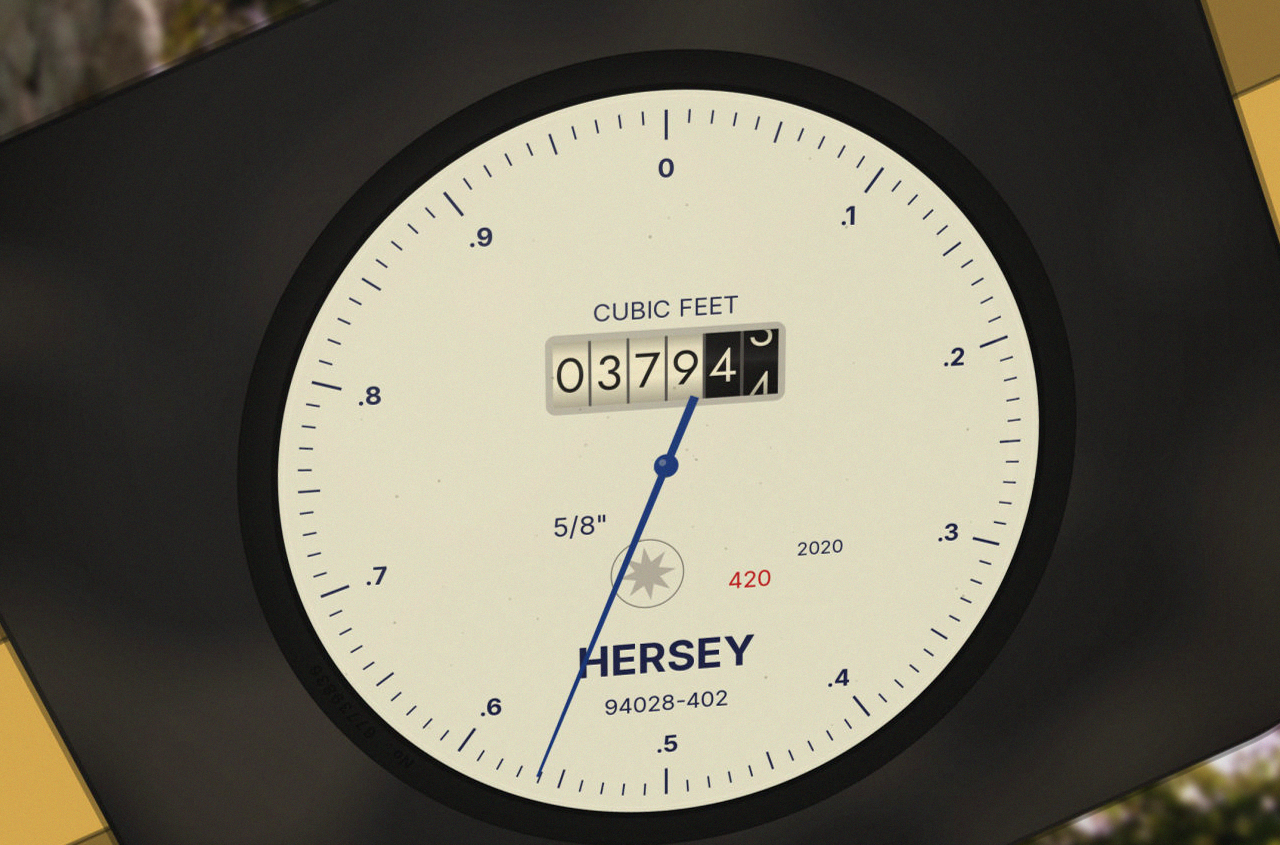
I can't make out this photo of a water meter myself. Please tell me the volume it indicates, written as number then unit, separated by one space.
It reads 37943.56 ft³
